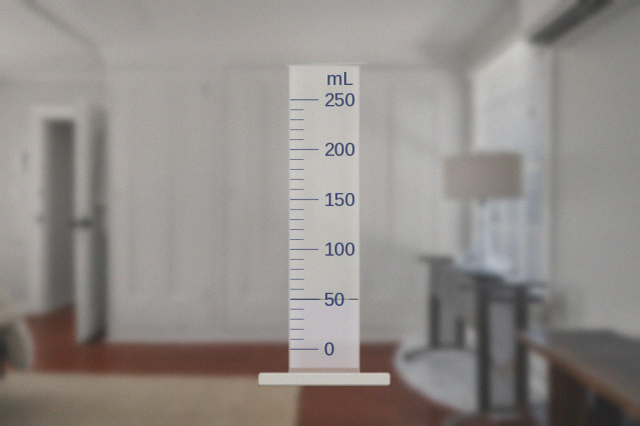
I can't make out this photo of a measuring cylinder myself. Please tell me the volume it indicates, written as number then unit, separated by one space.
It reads 50 mL
